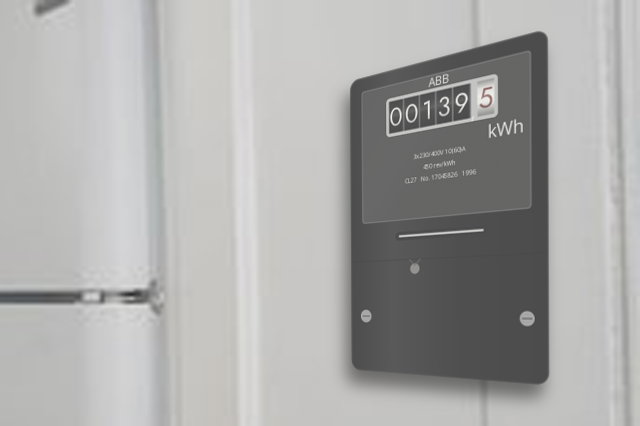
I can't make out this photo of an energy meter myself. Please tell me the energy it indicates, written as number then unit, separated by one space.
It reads 139.5 kWh
